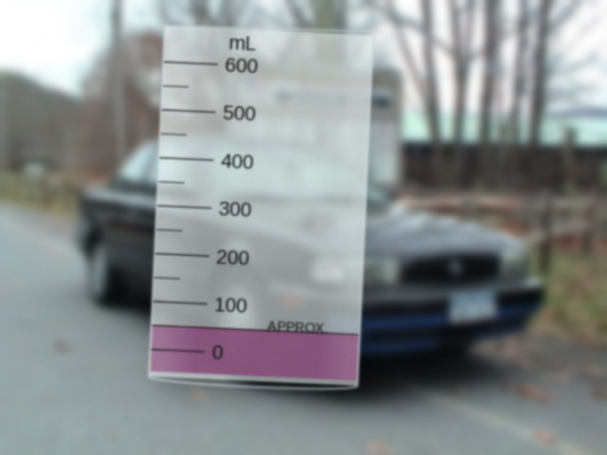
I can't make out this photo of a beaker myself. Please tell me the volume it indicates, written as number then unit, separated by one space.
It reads 50 mL
